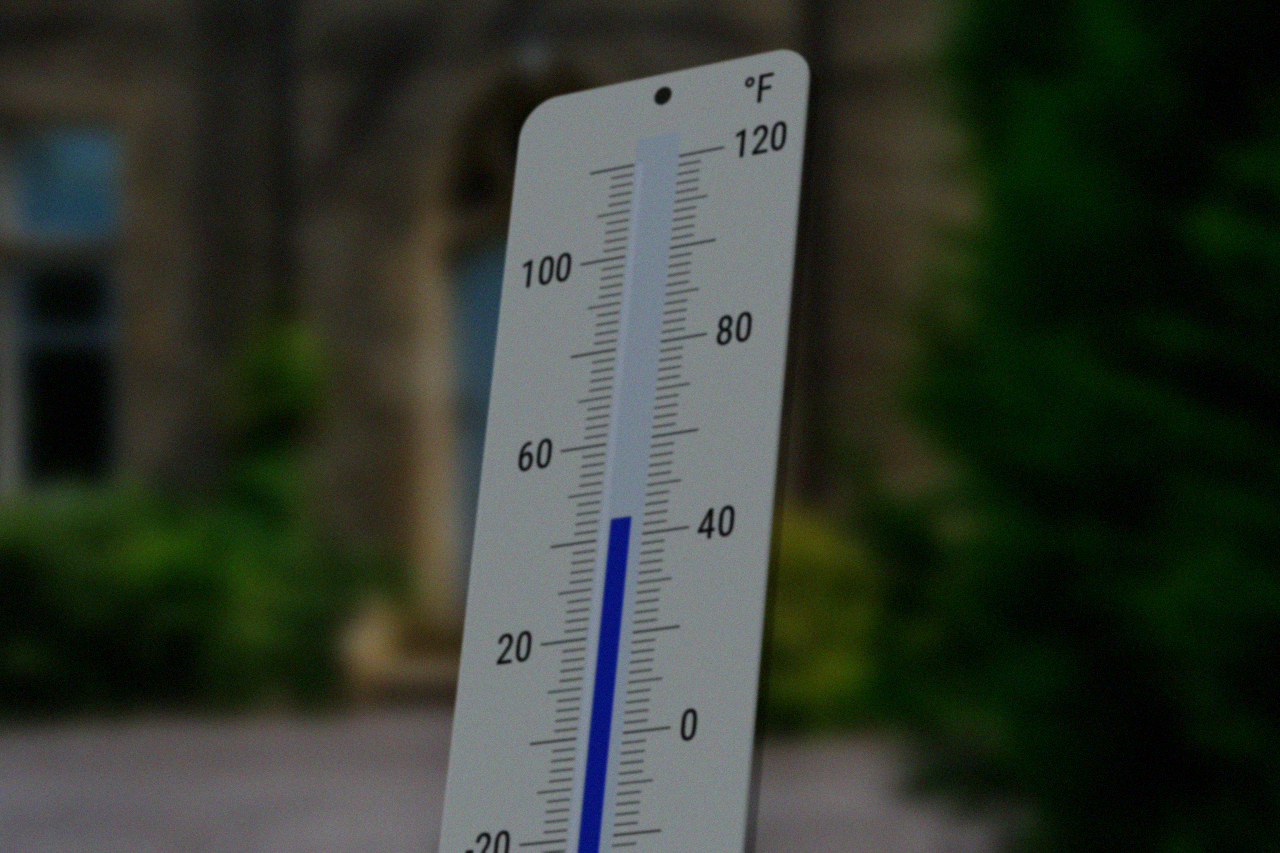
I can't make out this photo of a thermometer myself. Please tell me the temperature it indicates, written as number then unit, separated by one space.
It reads 44 °F
